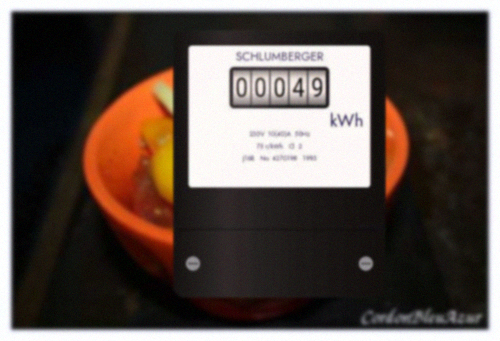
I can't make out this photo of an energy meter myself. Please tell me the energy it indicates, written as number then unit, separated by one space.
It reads 49 kWh
